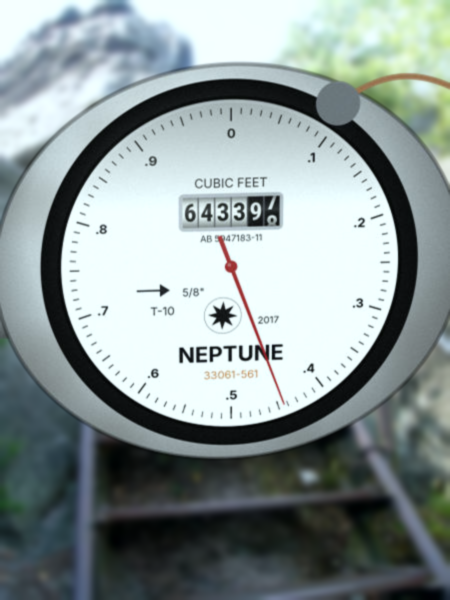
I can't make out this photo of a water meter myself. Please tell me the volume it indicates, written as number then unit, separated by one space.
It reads 643397.44 ft³
